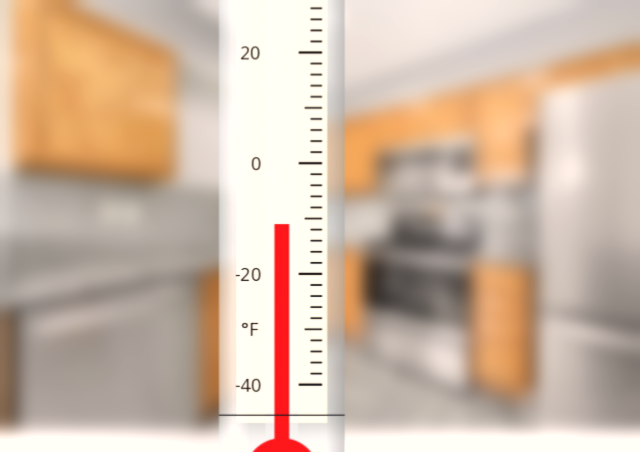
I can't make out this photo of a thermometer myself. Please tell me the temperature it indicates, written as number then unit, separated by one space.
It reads -11 °F
